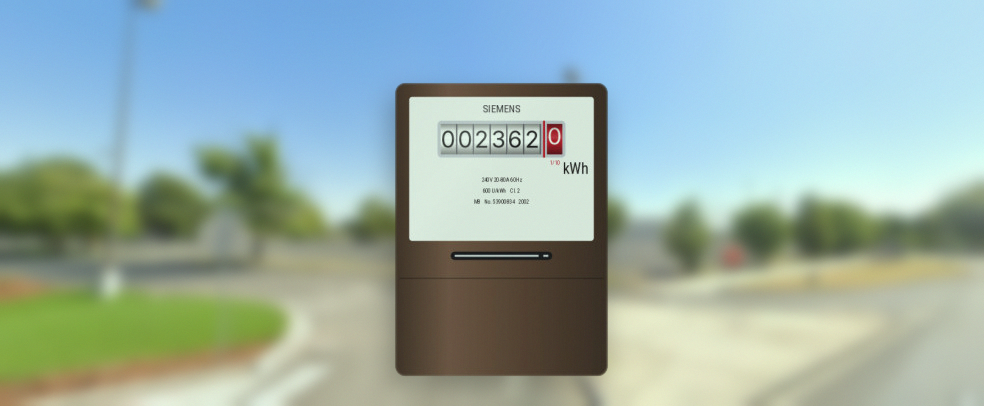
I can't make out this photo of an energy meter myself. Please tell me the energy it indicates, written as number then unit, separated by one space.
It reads 2362.0 kWh
